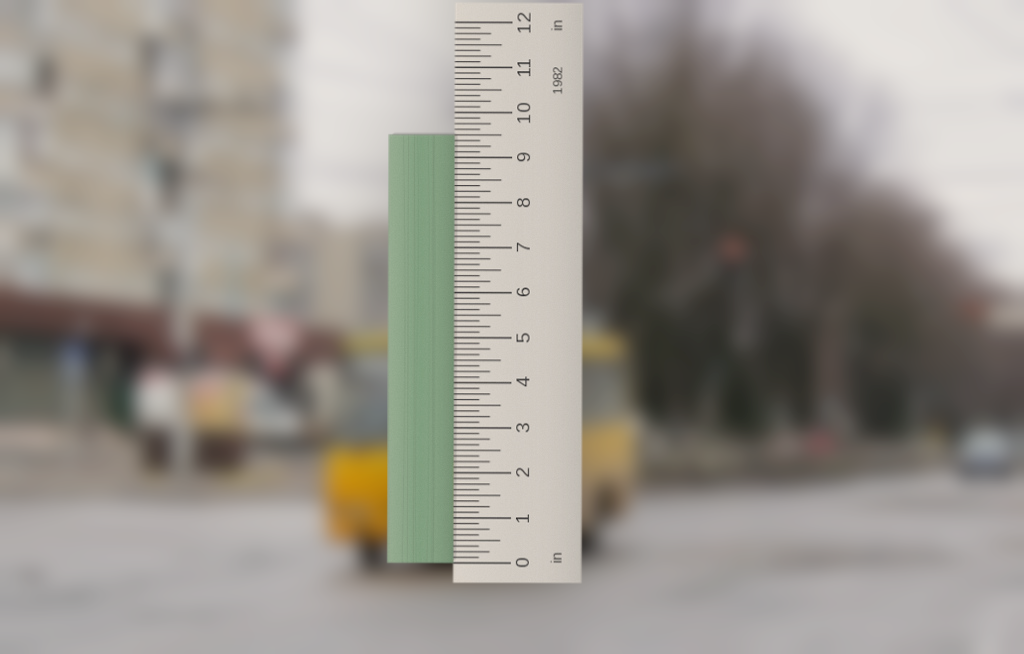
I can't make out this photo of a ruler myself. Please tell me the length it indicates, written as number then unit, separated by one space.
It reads 9.5 in
